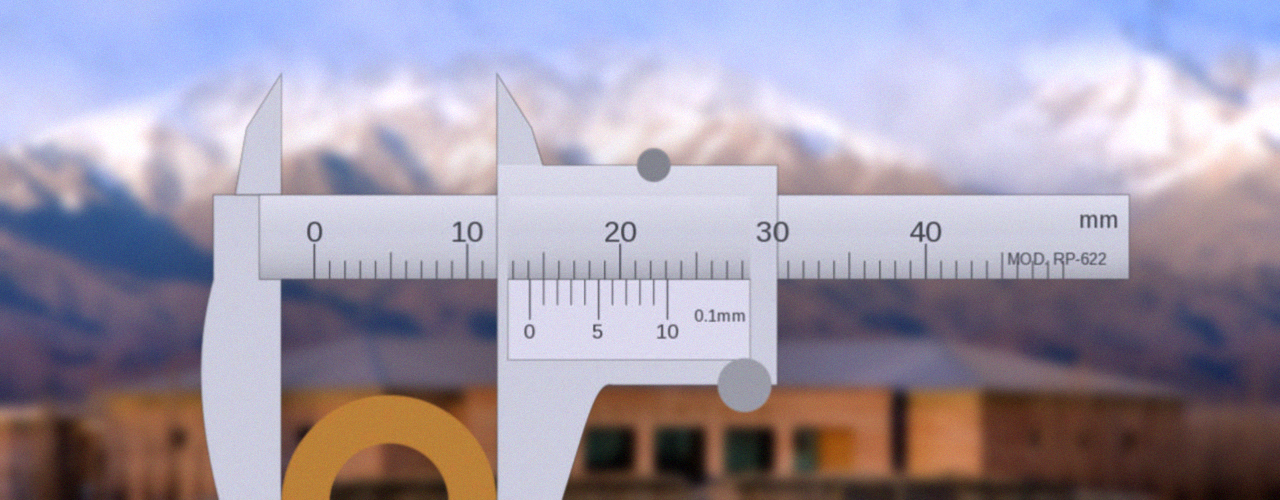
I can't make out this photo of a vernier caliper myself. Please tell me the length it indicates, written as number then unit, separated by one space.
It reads 14.1 mm
